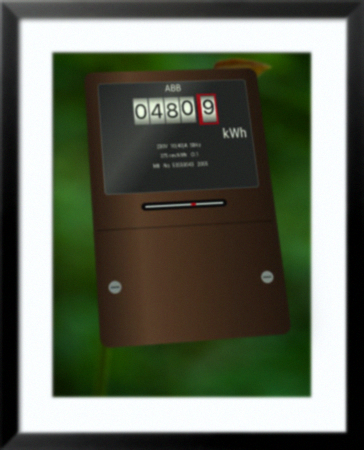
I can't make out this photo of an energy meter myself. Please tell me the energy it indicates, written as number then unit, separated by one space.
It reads 480.9 kWh
